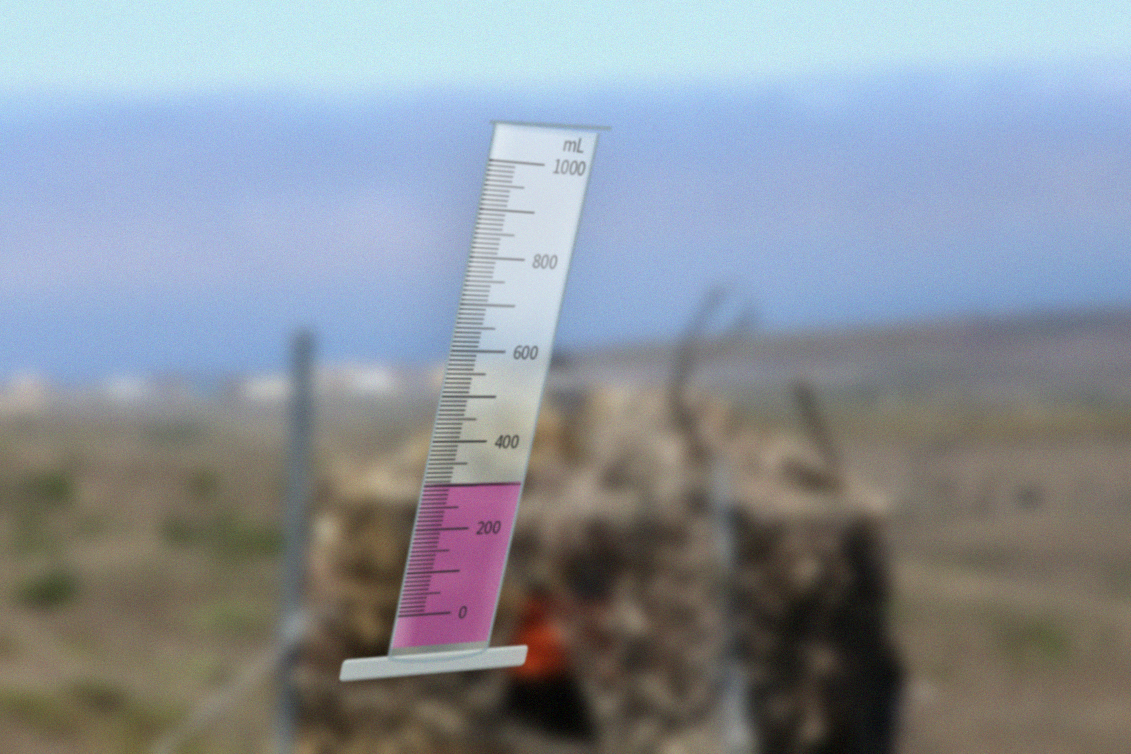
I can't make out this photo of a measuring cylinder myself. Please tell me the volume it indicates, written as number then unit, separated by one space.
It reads 300 mL
